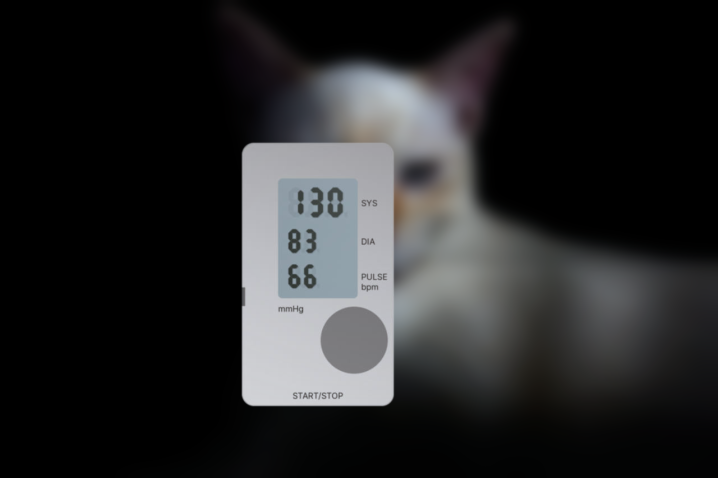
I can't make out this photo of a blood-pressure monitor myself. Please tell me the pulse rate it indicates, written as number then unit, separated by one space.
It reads 66 bpm
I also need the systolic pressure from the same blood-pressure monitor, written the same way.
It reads 130 mmHg
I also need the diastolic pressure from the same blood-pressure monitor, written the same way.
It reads 83 mmHg
